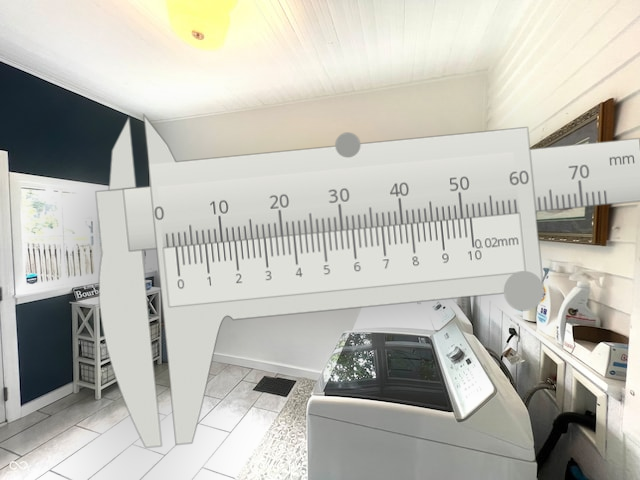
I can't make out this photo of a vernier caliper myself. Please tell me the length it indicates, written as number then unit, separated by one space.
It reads 2.4 mm
